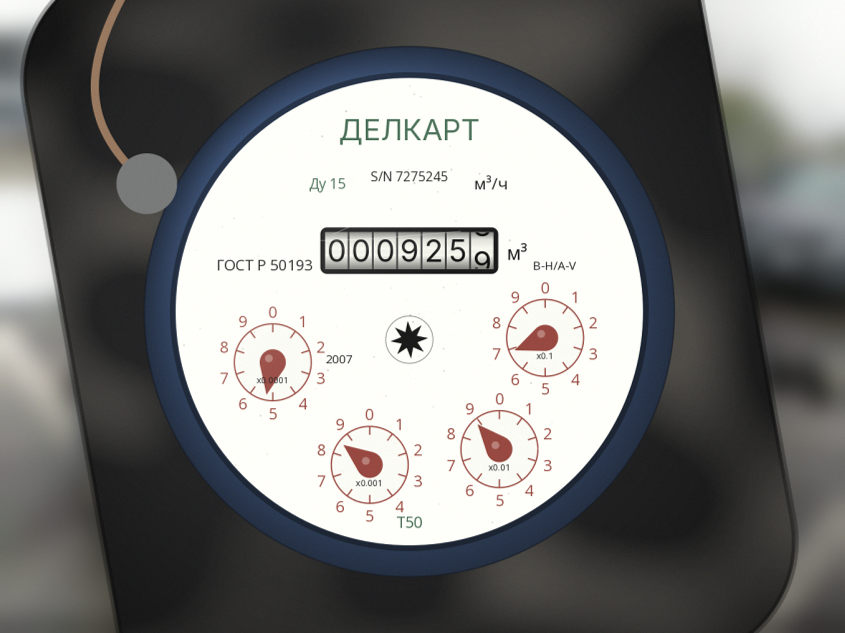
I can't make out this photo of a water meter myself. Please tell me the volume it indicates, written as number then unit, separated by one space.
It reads 9258.6885 m³
